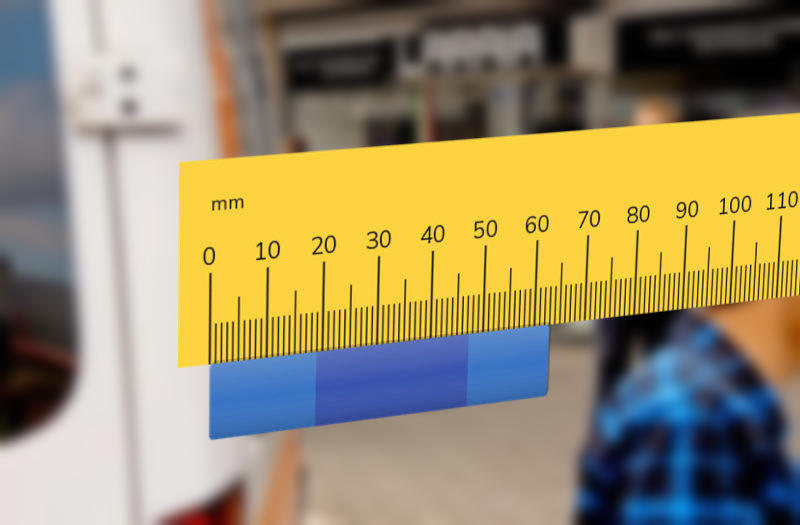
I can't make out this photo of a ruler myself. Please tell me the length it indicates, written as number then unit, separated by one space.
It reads 63 mm
